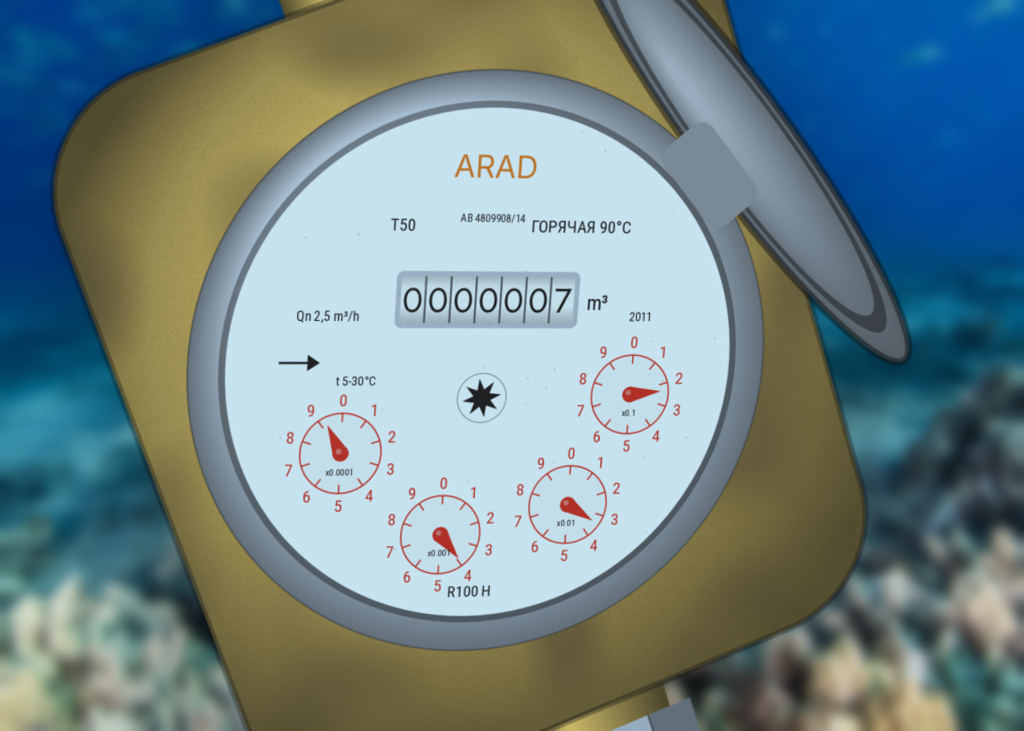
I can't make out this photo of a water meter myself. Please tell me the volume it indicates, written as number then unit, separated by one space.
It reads 7.2339 m³
